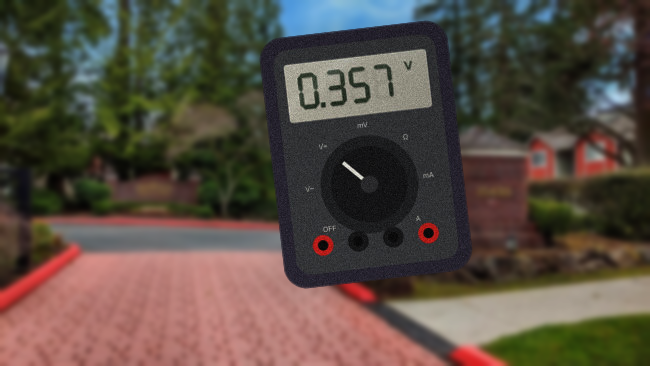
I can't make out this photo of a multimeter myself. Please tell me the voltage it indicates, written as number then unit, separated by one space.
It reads 0.357 V
